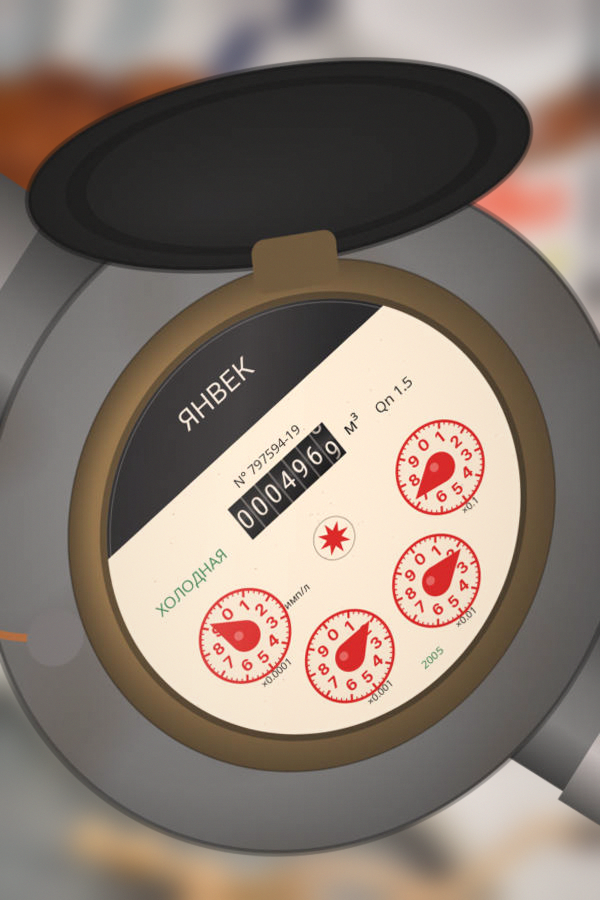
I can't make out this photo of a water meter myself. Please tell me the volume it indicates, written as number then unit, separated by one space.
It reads 4968.7219 m³
